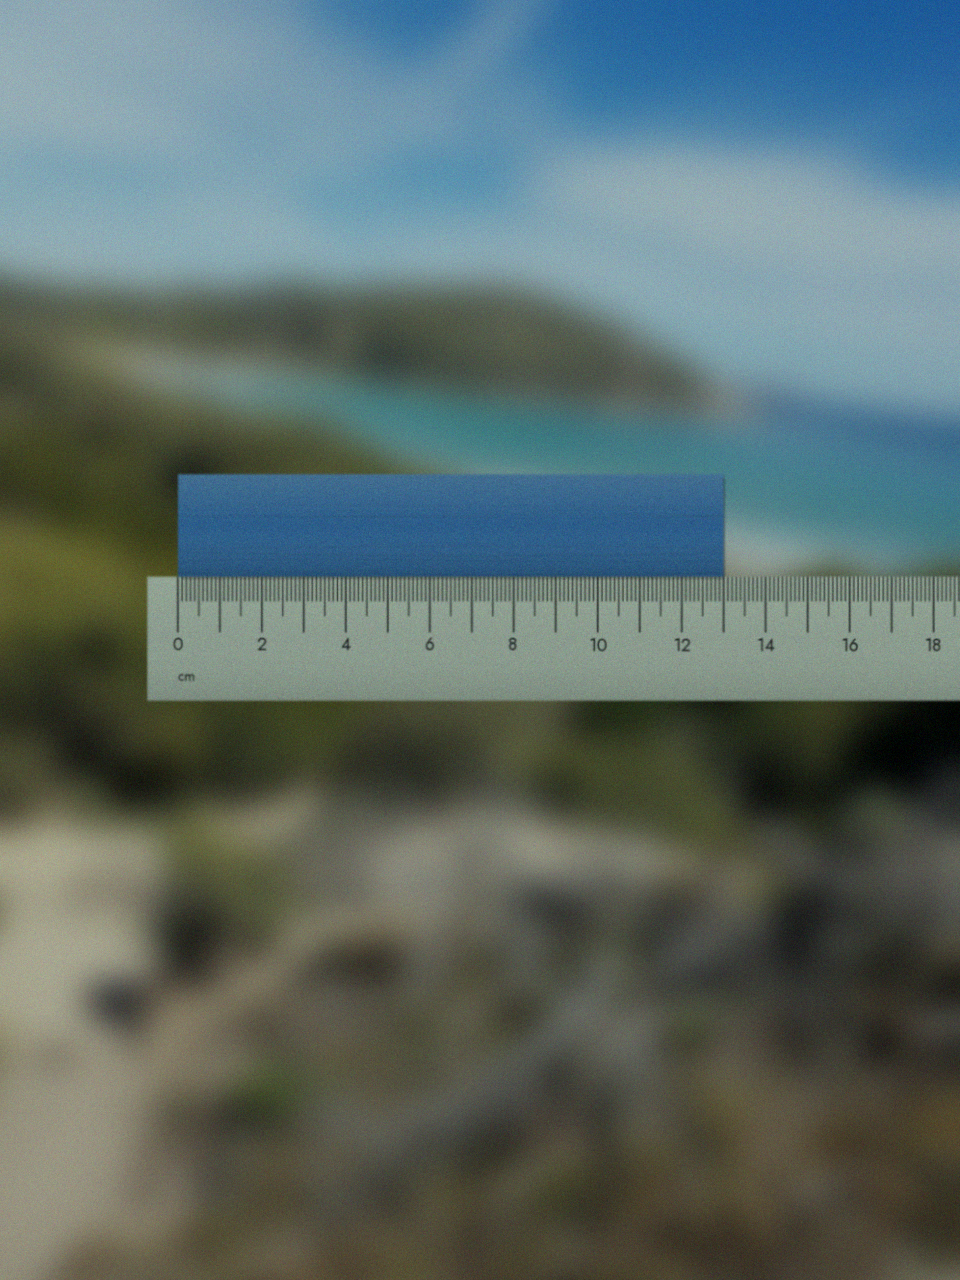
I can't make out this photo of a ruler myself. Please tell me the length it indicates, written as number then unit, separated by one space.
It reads 13 cm
